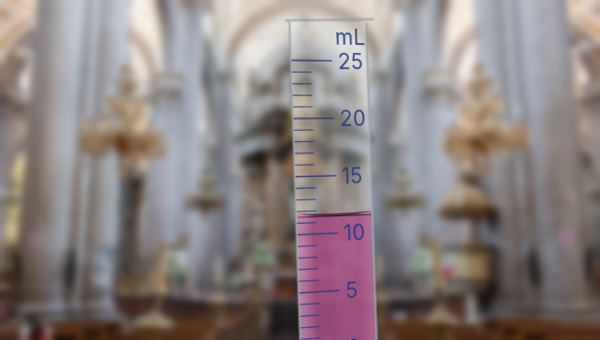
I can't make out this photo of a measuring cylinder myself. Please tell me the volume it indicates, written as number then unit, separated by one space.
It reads 11.5 mL
